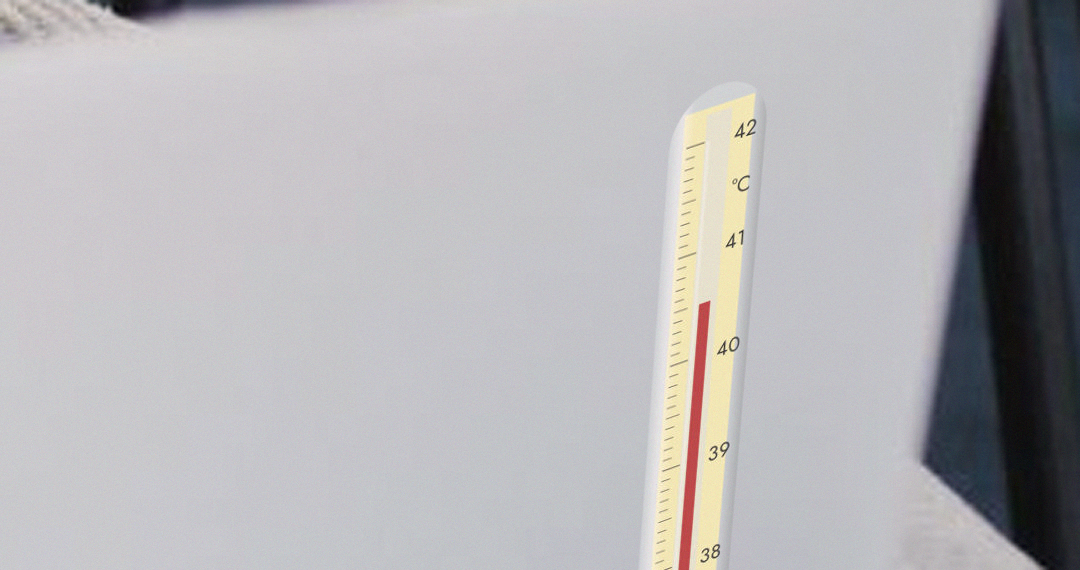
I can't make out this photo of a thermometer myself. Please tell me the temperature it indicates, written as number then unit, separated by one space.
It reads 40.5 °C
